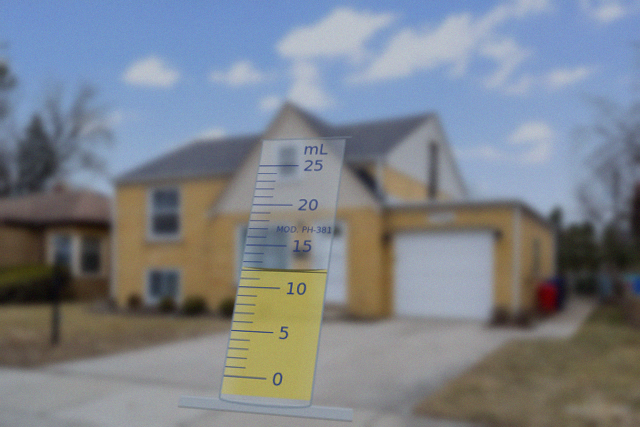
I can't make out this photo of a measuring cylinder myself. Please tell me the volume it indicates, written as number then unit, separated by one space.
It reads 12 mL
